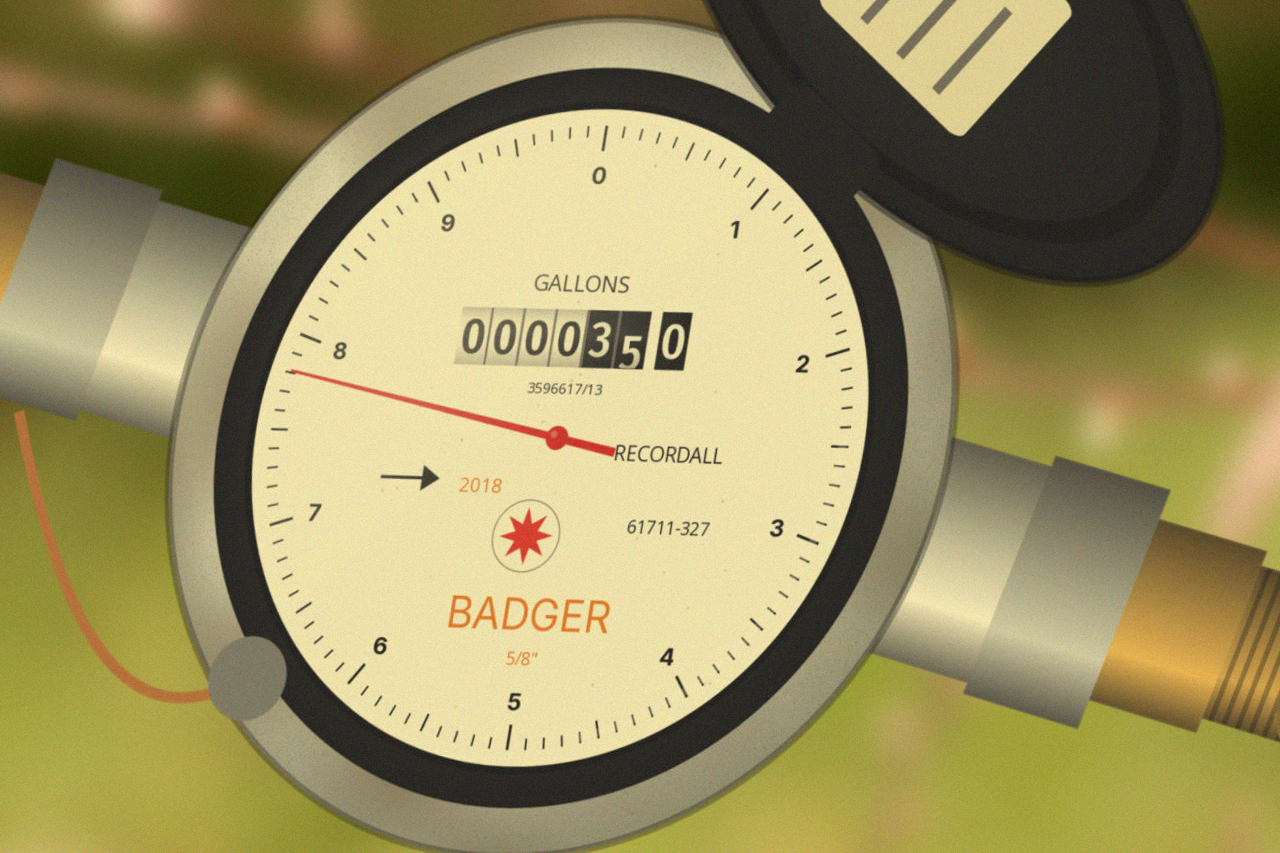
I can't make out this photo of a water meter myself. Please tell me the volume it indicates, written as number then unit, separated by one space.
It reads 347.8 gal
